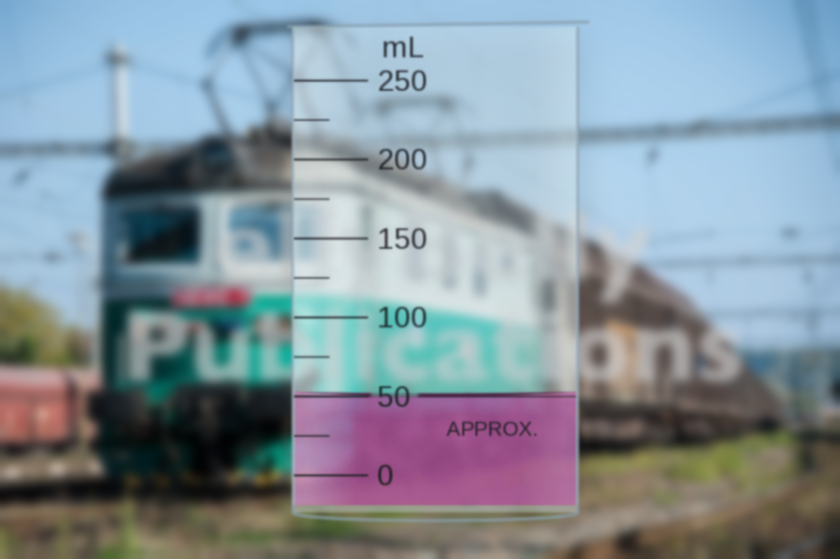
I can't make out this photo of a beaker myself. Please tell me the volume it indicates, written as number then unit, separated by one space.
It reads 50 mL
